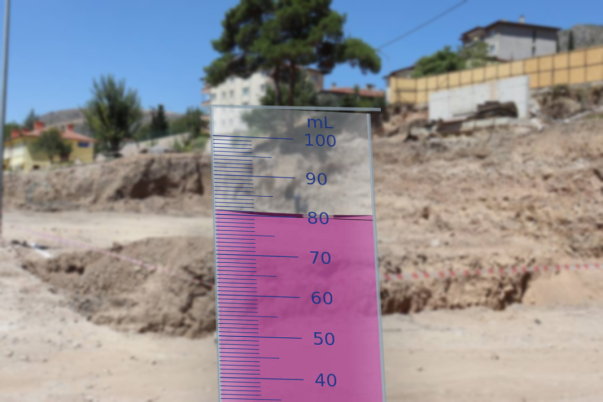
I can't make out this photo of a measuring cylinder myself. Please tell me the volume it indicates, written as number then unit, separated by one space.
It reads 80 mL
